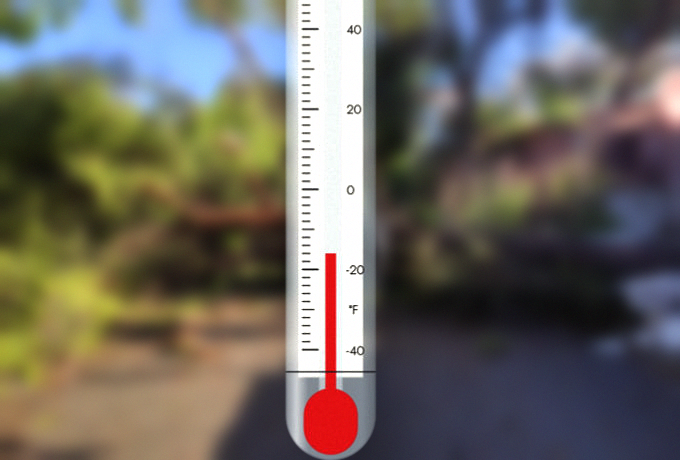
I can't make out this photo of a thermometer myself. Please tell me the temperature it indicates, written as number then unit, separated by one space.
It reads -16 °F
